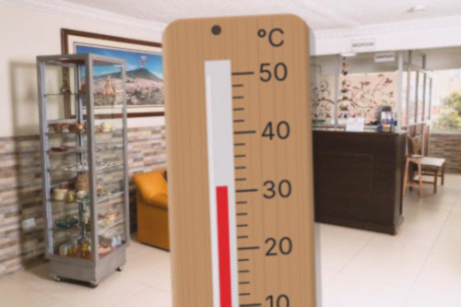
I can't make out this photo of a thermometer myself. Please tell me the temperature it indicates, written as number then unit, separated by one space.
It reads 31 °C
